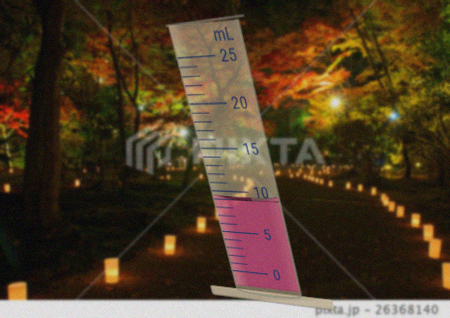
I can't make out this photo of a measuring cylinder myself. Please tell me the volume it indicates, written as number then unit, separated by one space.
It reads 9 mL
